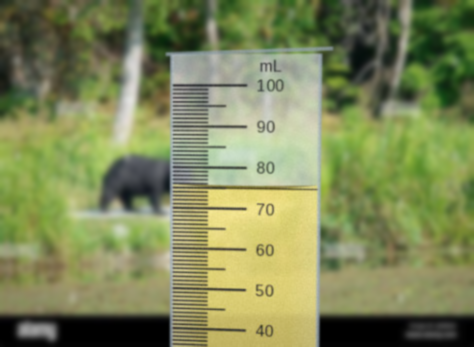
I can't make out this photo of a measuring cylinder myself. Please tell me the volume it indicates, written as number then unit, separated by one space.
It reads 75 mL
